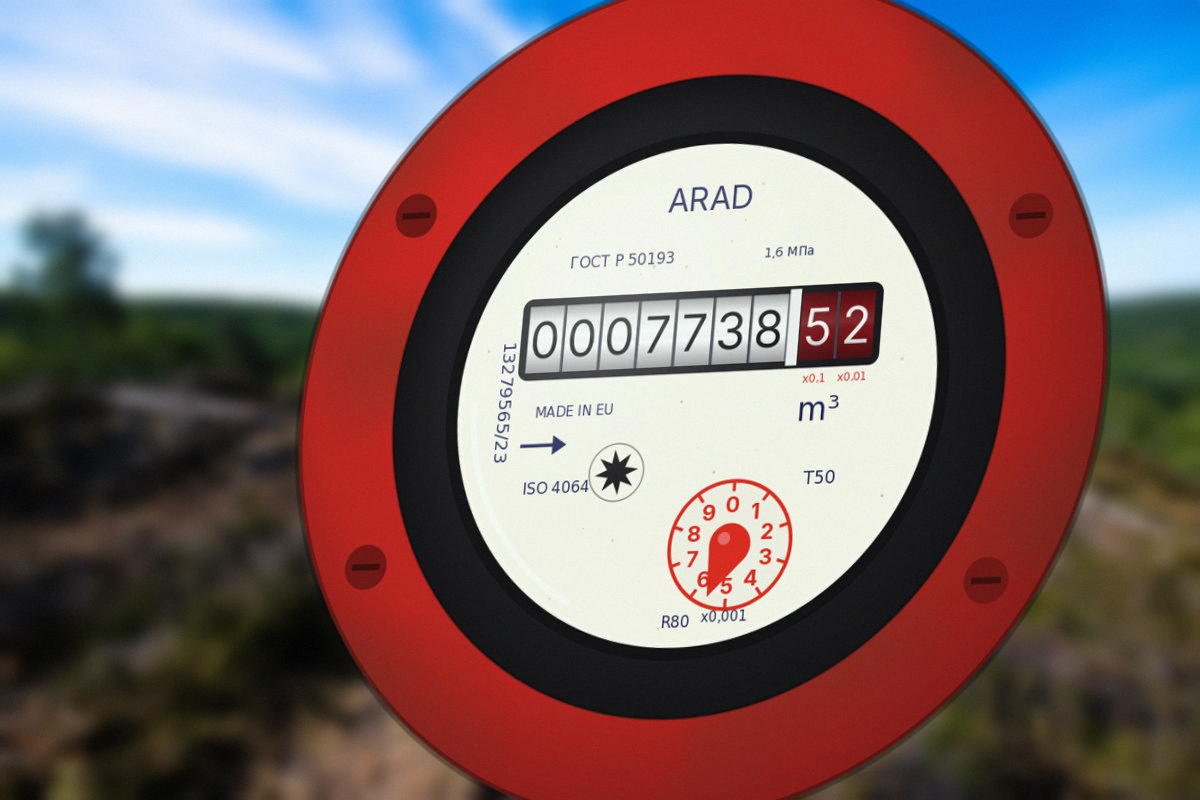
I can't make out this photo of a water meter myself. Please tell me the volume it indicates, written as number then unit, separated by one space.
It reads 7738.525 m³
